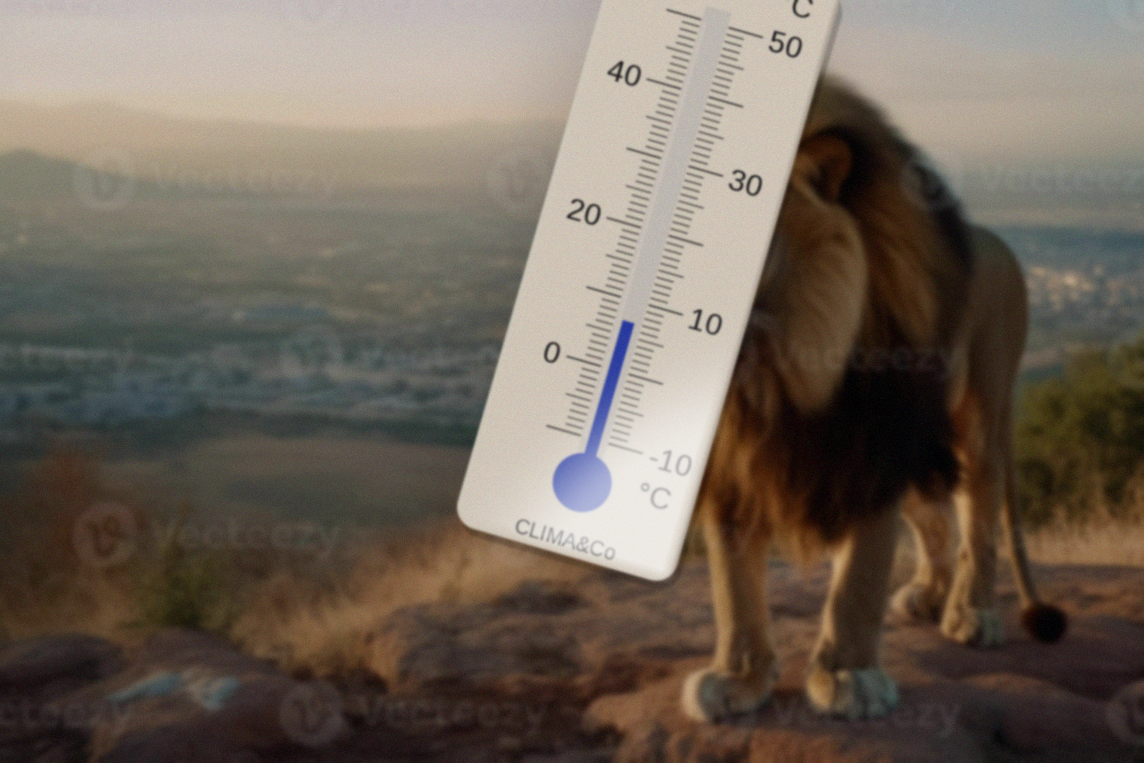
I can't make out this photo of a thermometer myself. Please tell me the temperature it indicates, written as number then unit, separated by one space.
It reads 7 °C
